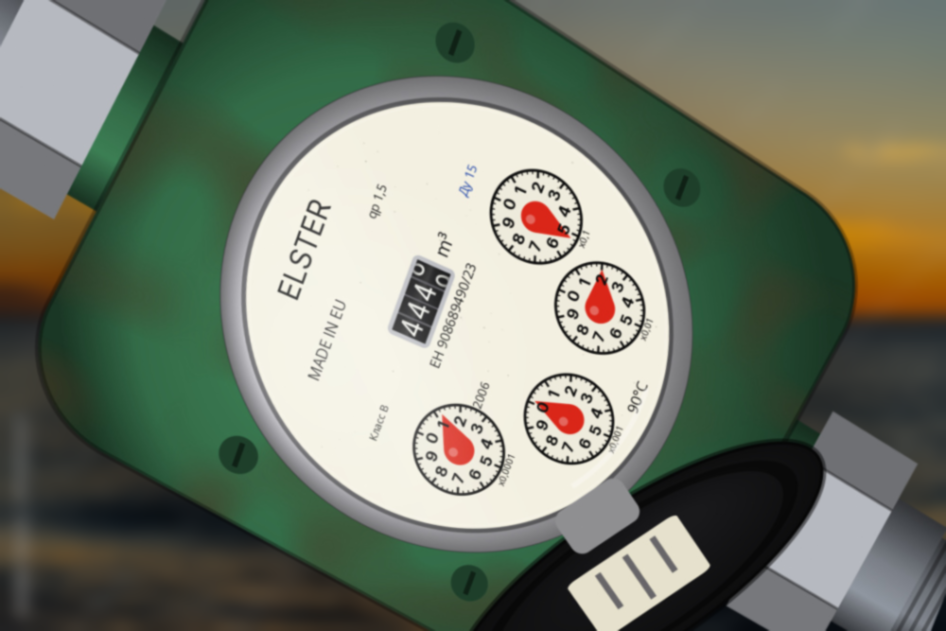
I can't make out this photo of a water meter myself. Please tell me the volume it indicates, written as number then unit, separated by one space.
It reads 4448.5201 m³
